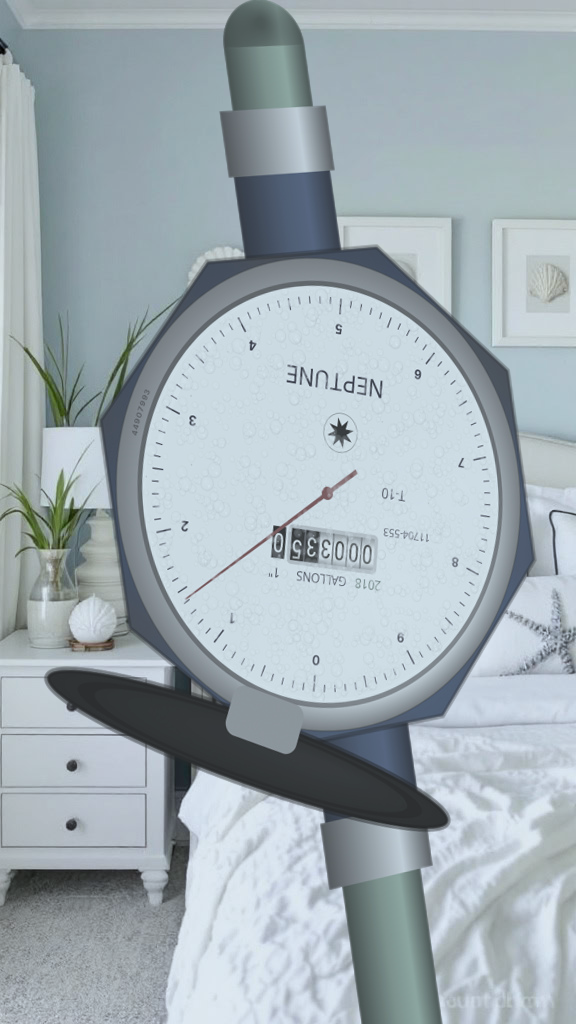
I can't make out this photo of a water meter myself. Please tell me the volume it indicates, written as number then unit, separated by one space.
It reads 3351.4 gal
